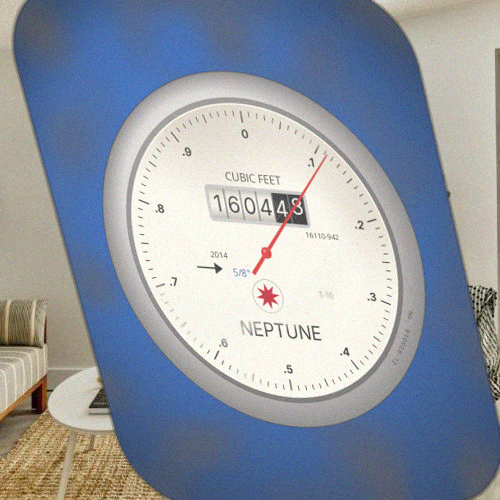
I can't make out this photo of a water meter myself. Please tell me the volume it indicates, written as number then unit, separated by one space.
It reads 160448.11 ft³
